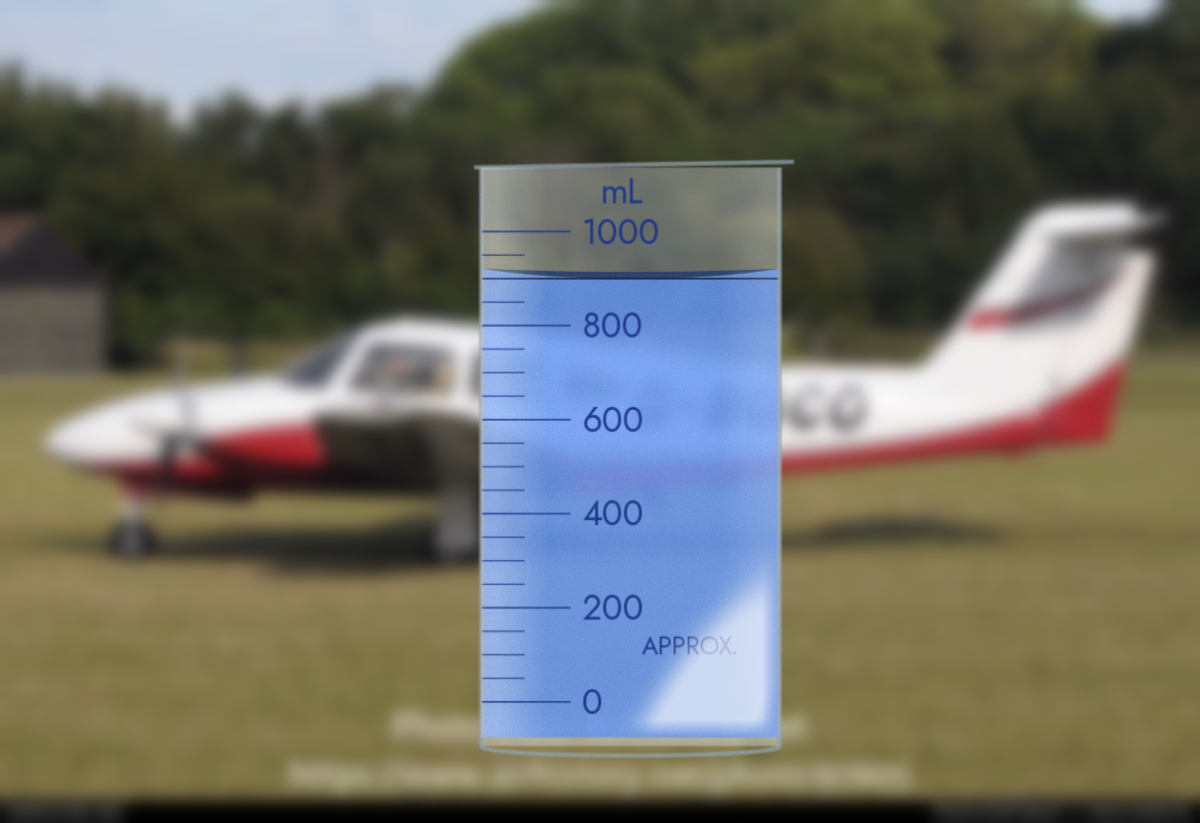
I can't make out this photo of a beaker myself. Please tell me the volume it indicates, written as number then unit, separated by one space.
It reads 900 mL
